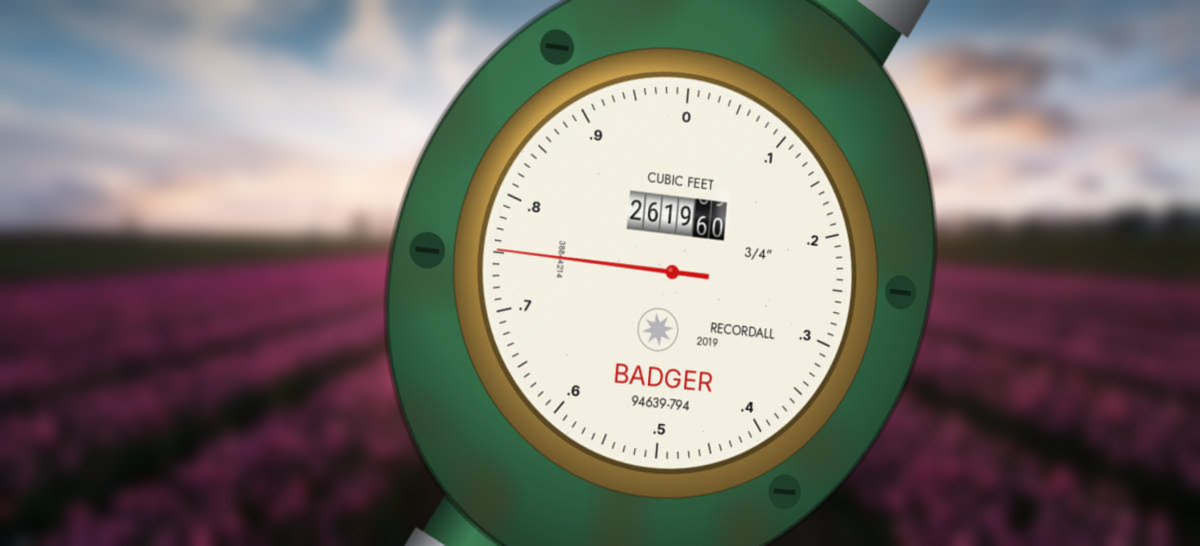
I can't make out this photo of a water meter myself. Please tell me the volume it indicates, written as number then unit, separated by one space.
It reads 261959.75 ft³
